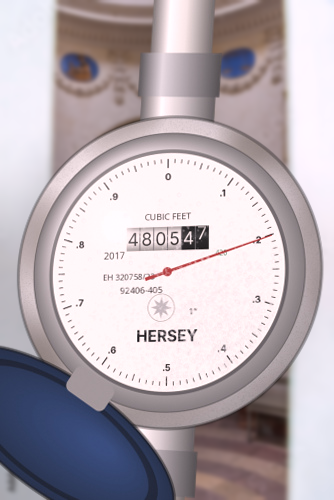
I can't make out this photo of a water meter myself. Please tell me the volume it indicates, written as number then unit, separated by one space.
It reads 480547.20 ft³
